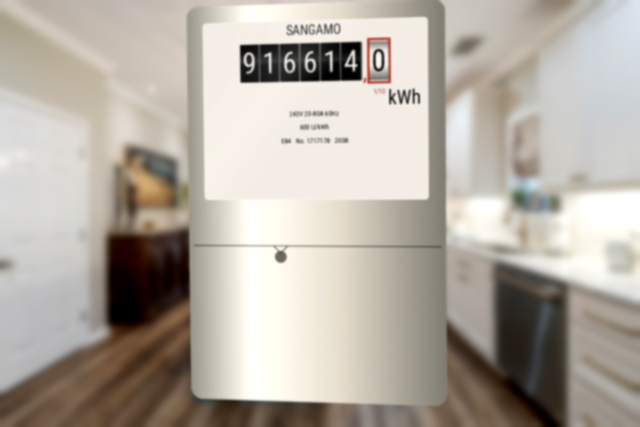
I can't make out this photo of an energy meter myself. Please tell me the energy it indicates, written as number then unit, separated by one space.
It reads 916614.0 kWh
